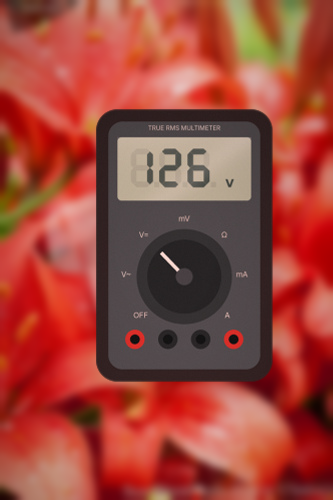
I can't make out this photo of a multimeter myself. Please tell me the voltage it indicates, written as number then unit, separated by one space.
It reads 126 V
